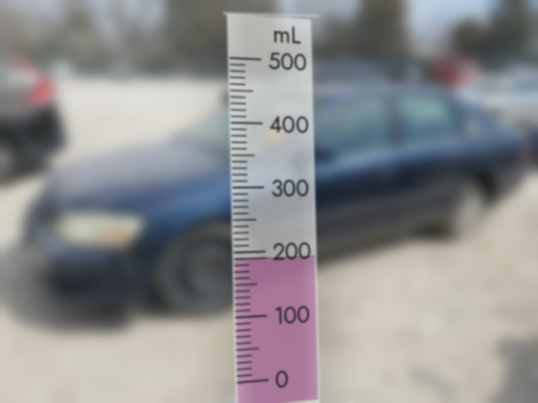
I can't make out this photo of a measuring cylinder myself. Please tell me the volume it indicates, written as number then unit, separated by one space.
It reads 190 mL
